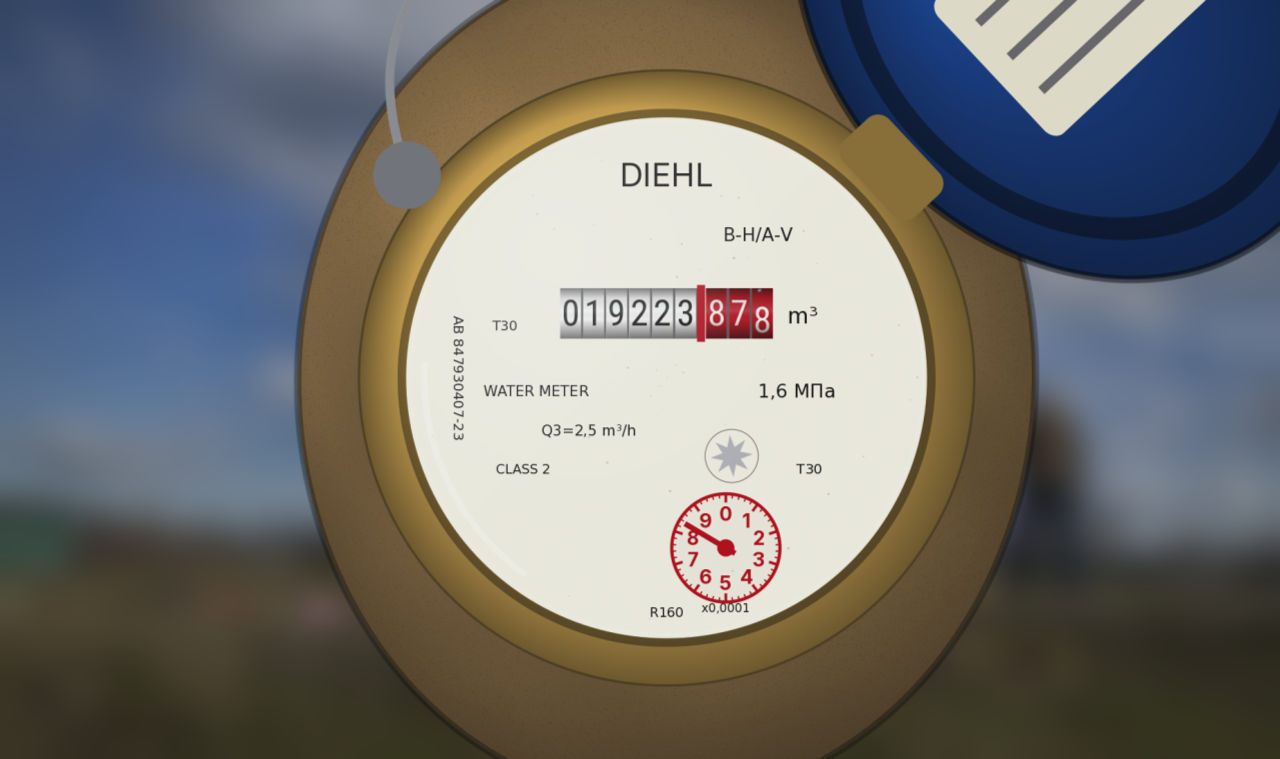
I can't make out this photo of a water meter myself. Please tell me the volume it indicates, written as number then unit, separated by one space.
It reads 19223.8778 m³
